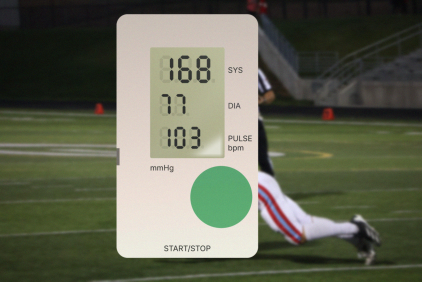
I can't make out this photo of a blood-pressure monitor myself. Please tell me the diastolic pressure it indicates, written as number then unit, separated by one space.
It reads 77 mmHg
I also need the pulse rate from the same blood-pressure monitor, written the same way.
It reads 103 bpm
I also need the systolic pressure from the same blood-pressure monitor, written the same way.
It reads 168 mmHg
